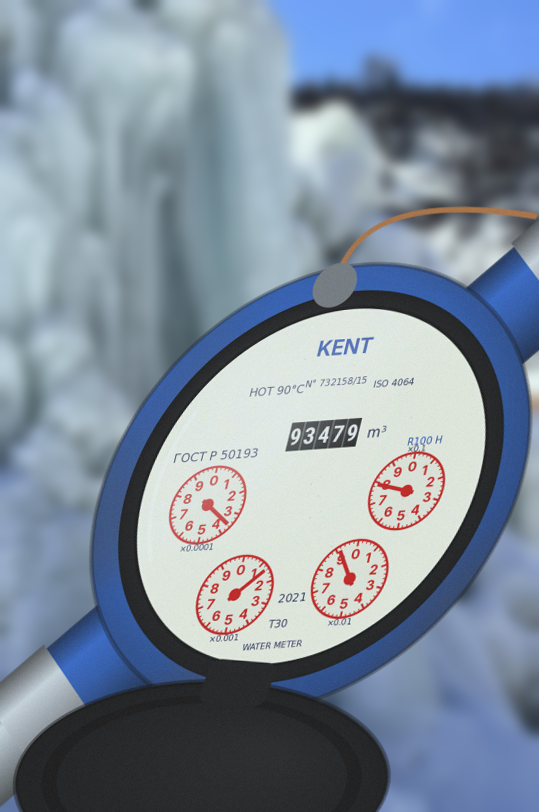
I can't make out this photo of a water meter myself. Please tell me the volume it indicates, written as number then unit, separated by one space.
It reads 93479.7913 m³
